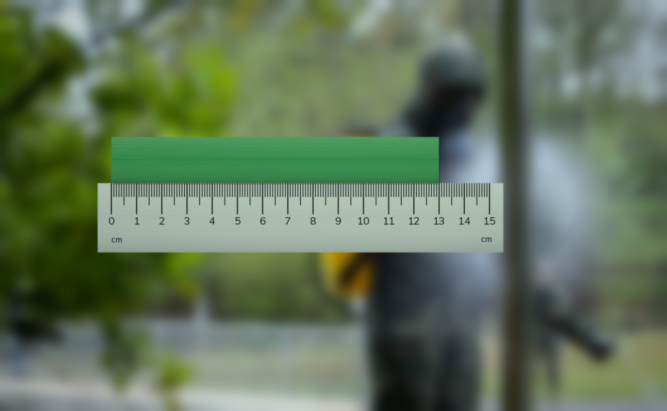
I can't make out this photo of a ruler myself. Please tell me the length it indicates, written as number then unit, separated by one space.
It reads 13 cm
